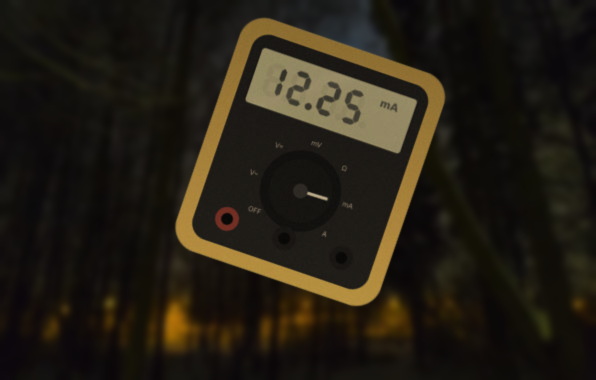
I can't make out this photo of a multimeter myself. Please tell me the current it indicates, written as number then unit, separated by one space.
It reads 12.25 mA
